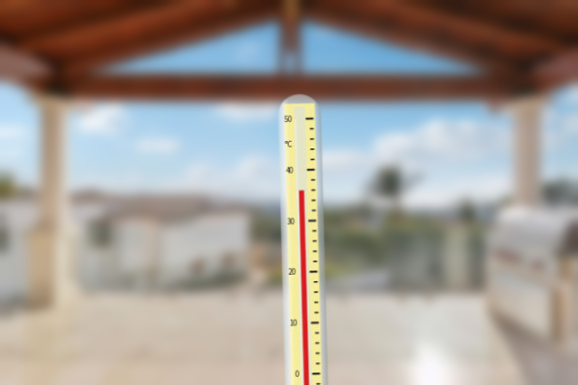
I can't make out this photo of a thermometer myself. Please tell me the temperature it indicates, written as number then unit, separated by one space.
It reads 36 °C
